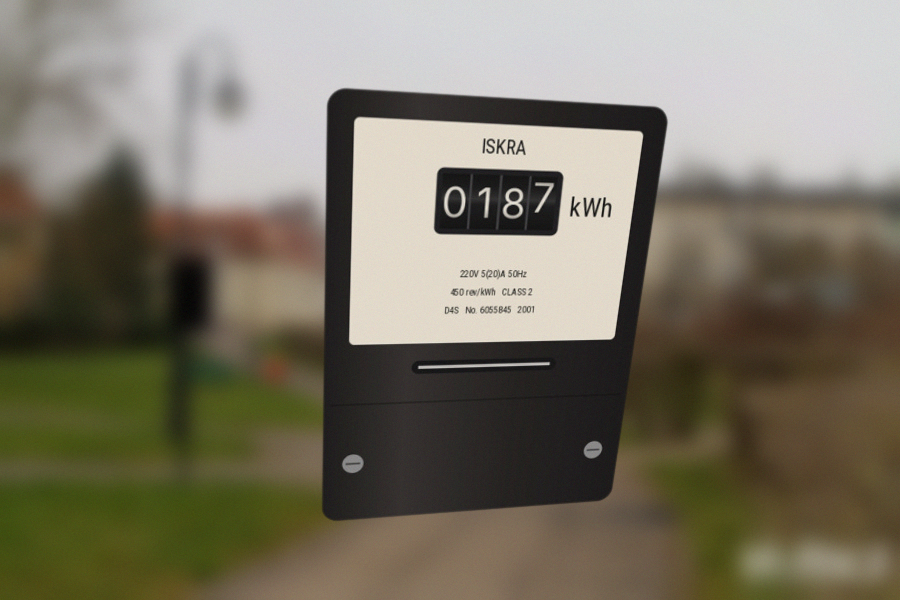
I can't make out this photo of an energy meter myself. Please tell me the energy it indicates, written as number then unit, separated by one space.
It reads 187 kWh
